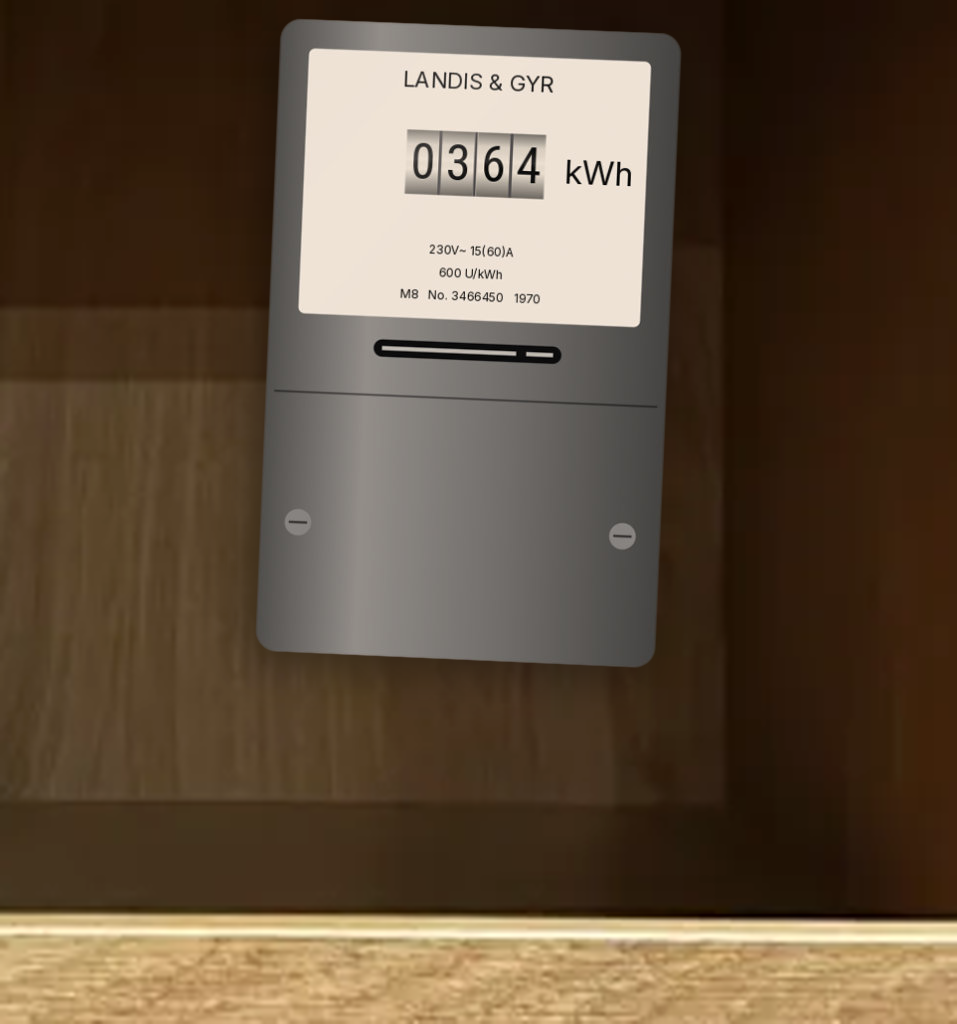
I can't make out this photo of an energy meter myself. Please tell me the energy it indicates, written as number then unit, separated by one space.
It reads 364 kWh
